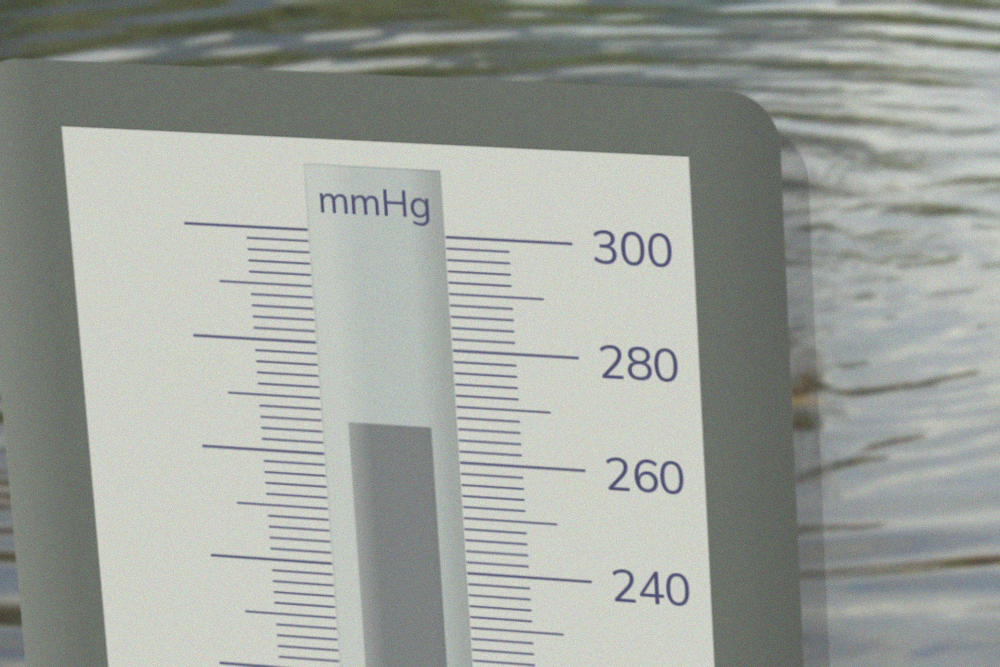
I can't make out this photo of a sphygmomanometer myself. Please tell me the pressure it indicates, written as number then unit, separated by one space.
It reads 266 mmHg
